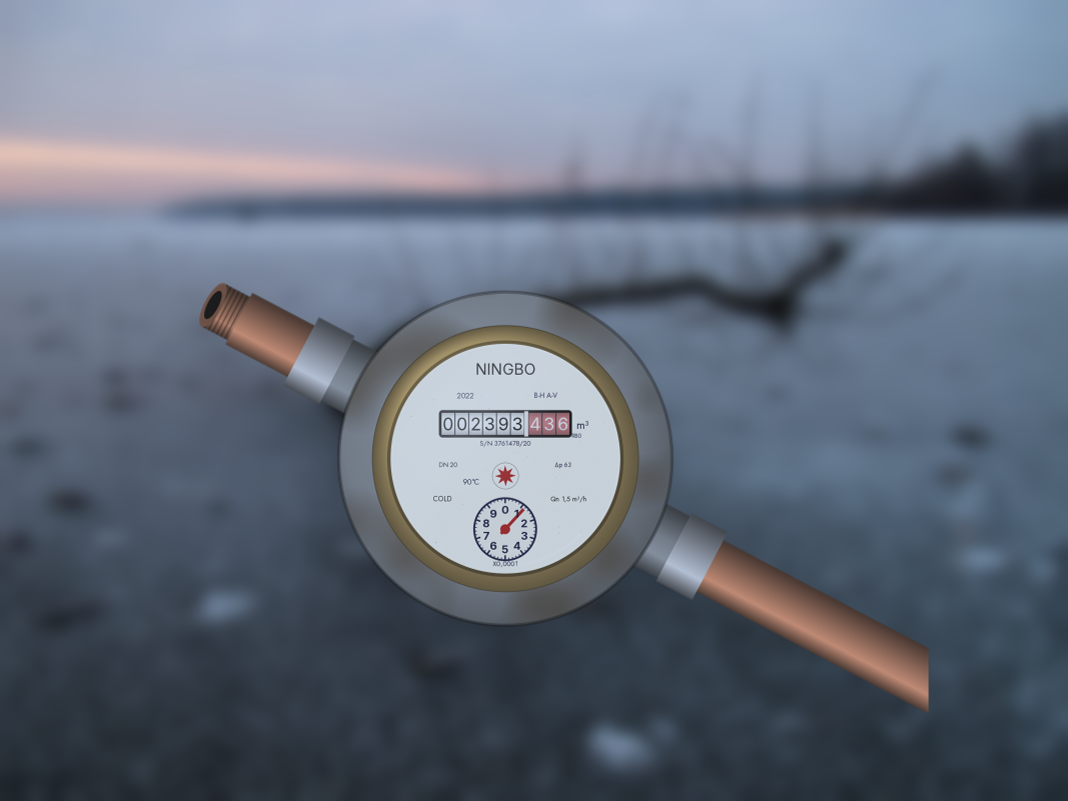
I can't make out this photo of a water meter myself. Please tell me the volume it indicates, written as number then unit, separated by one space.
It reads 2393.4361 m³
